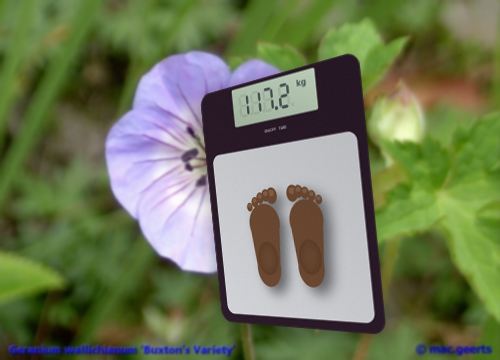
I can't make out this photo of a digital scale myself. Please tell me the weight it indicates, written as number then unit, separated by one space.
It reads 117.2 kg
